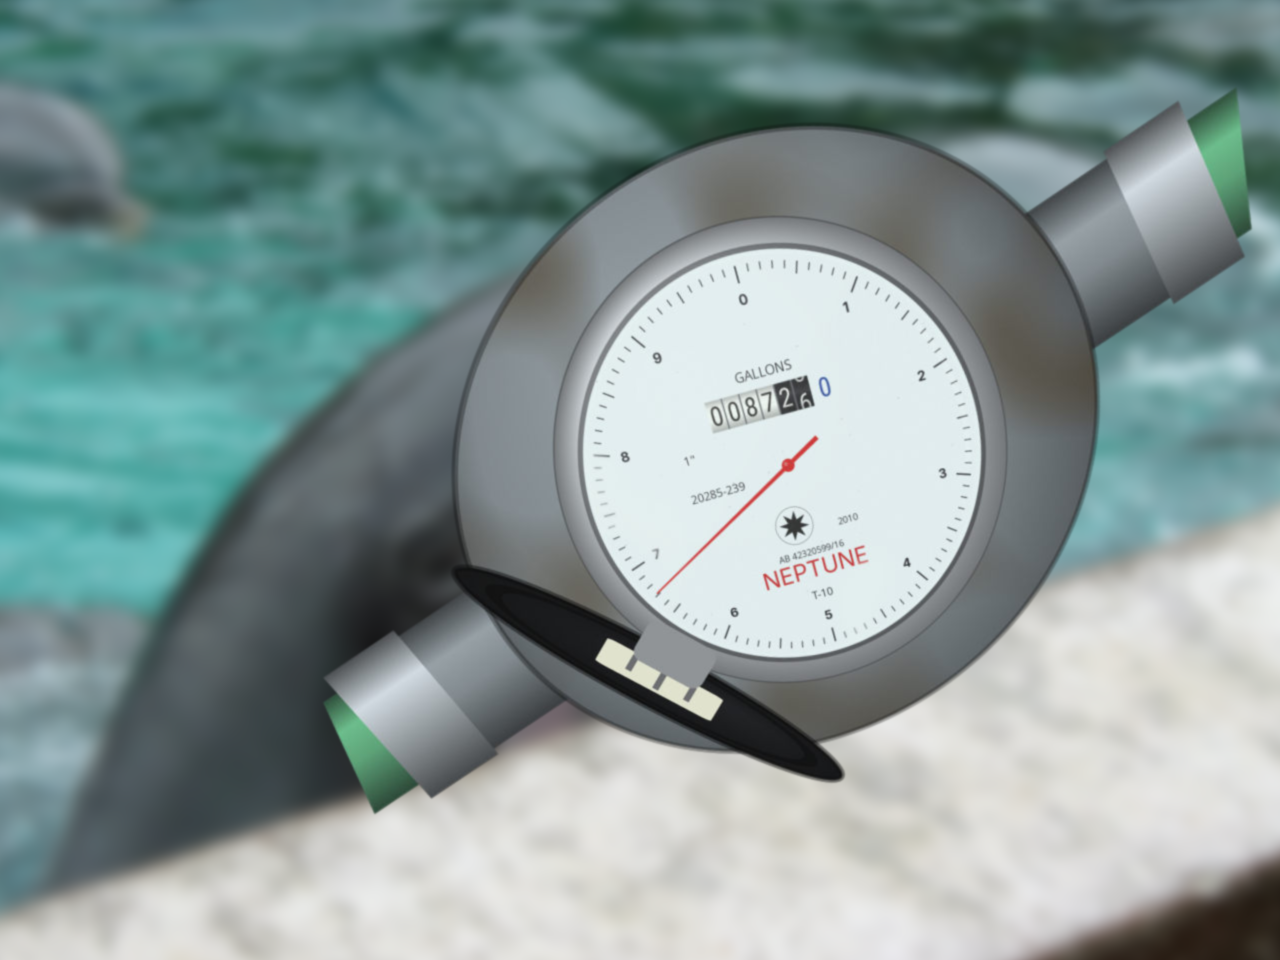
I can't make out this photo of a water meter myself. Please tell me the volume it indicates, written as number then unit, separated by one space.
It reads 87256.7 gal
